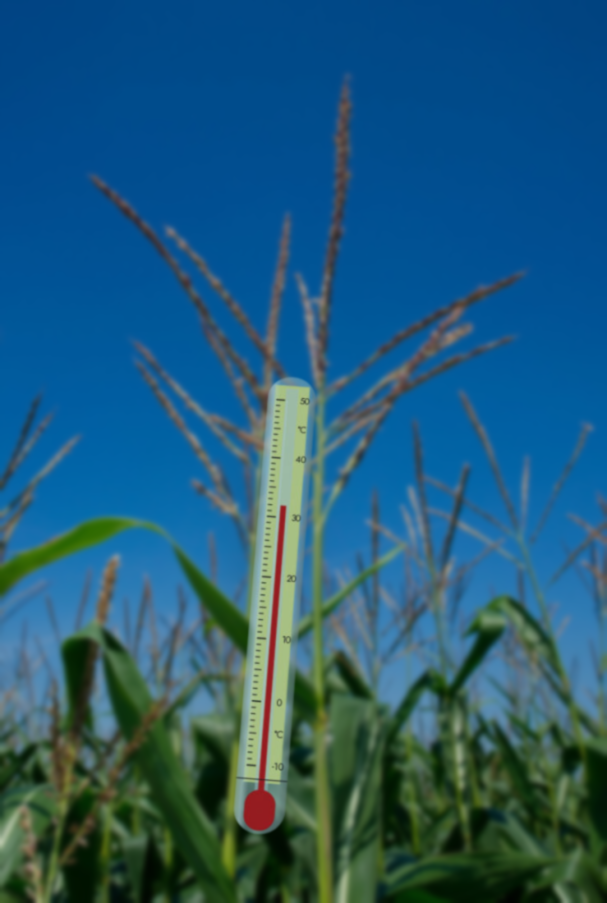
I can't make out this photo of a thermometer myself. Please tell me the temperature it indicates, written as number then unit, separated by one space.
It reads 32 °C
